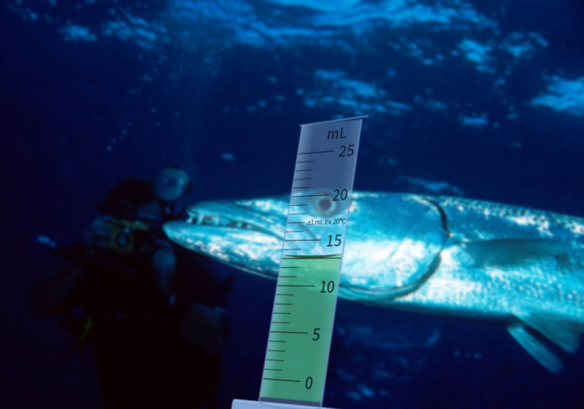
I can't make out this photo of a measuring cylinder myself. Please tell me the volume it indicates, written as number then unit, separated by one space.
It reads 13 mL
